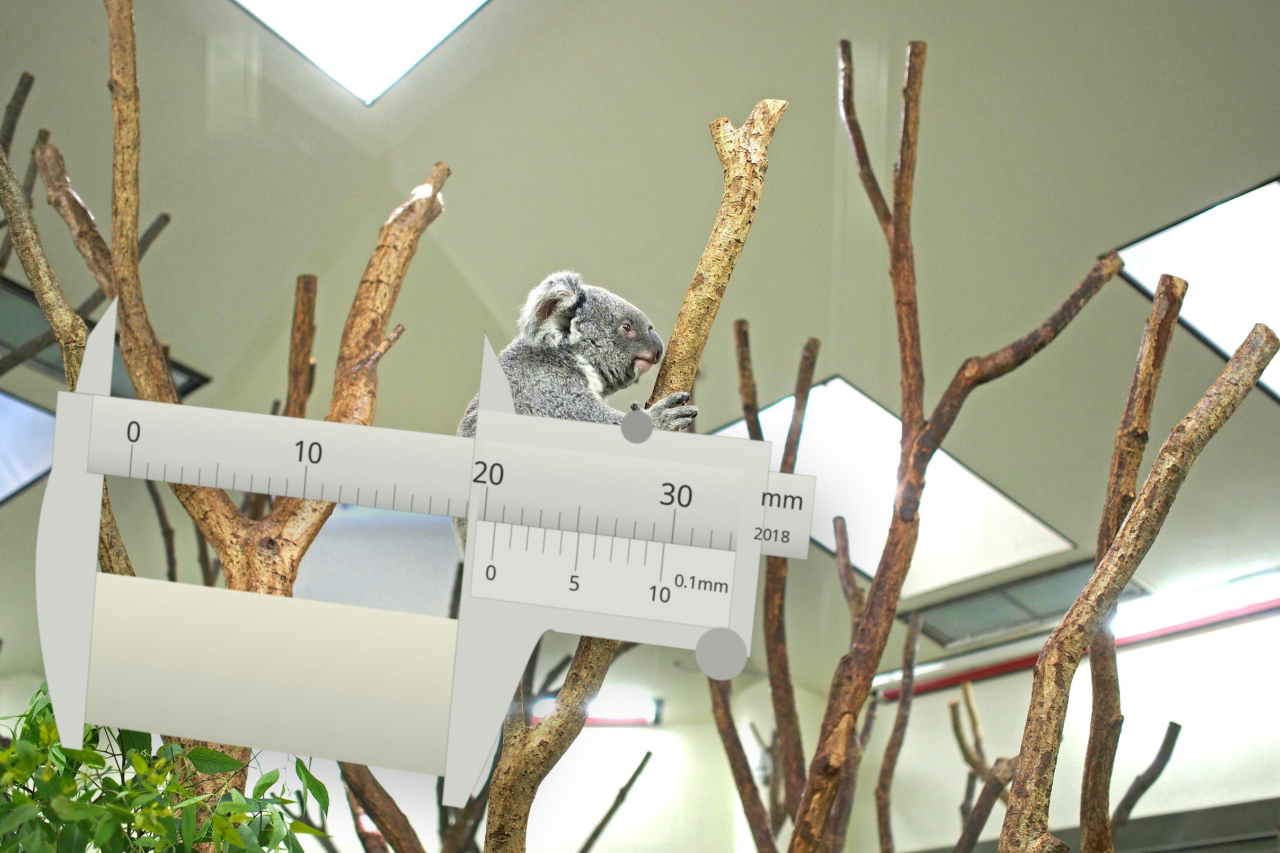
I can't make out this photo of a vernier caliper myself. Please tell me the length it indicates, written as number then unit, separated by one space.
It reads 20.6 mm
